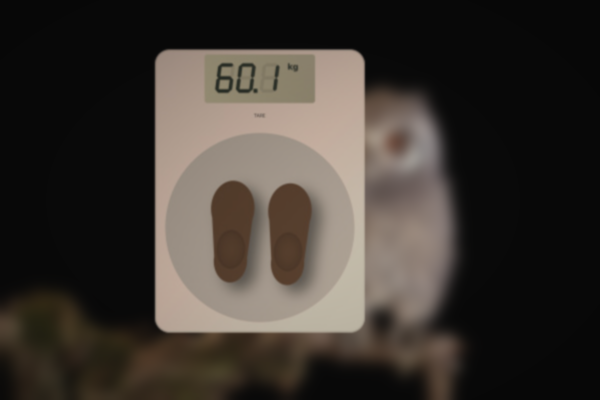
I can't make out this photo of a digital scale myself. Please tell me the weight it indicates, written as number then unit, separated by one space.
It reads 60.1 kg
